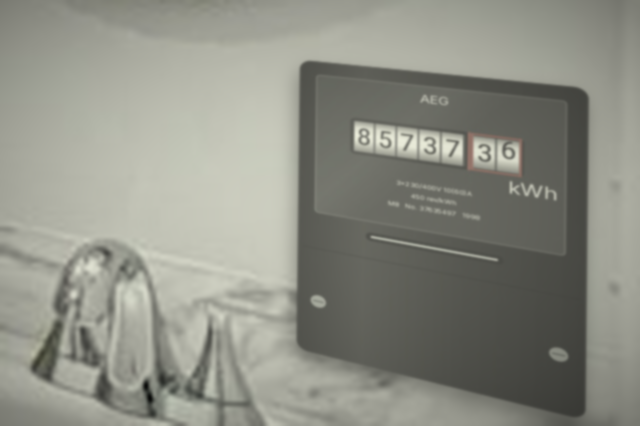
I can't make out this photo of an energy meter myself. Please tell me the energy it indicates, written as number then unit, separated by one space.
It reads 85737.36 kWh
